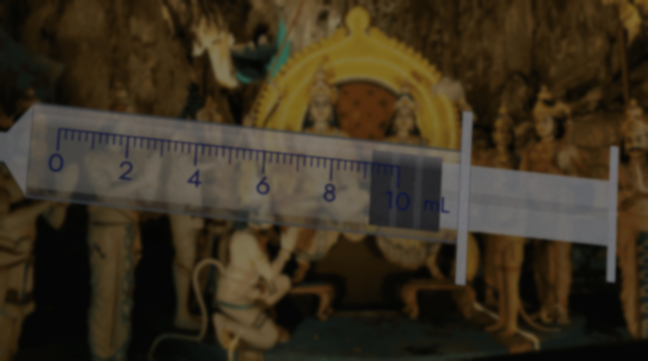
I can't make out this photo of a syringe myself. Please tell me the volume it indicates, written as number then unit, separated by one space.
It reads 9.2 mL
